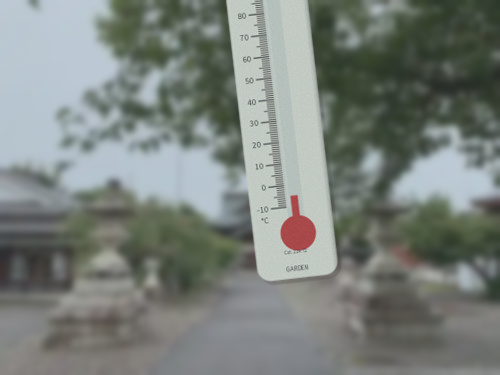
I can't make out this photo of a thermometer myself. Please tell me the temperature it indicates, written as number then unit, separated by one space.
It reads -5 °C
